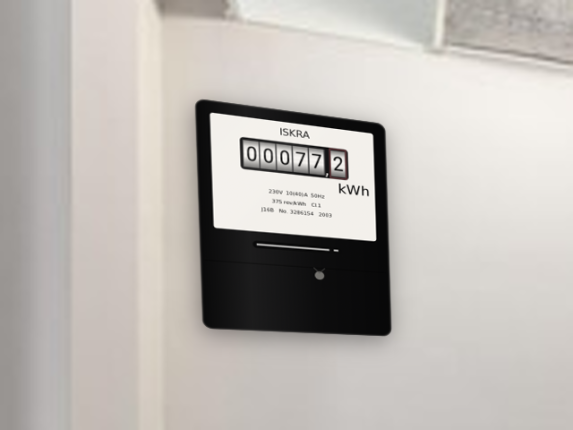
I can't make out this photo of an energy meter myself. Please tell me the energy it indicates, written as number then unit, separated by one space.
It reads 77.2 kWh
